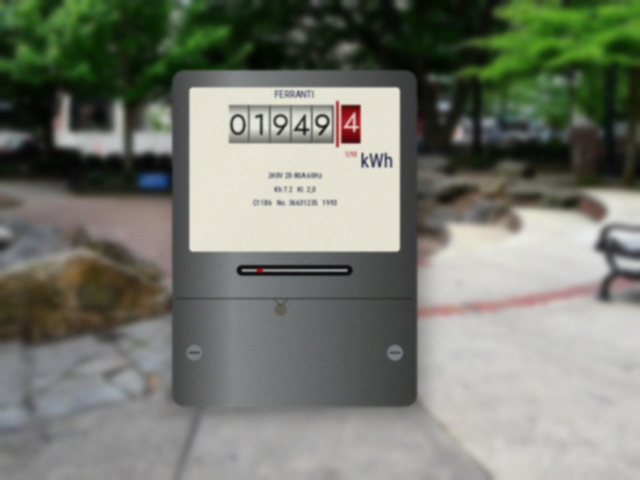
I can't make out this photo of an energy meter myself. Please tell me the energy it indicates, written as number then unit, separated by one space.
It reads 1949.4 kWh
